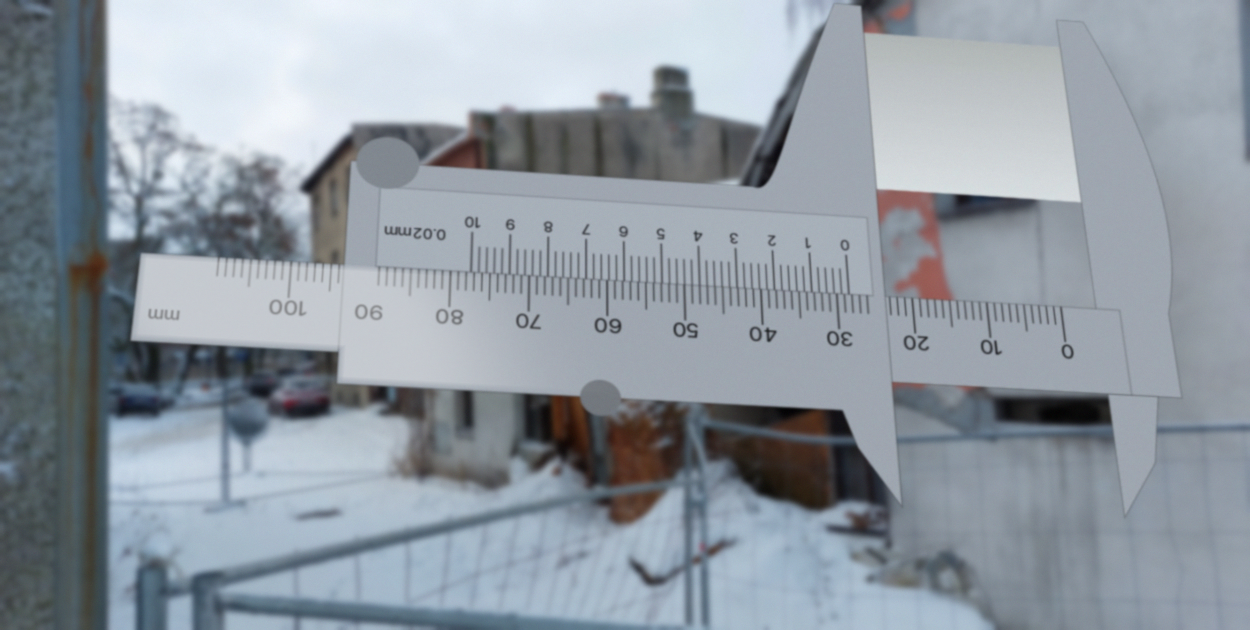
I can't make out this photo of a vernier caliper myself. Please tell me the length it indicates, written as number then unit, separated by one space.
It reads 28.4 mm
